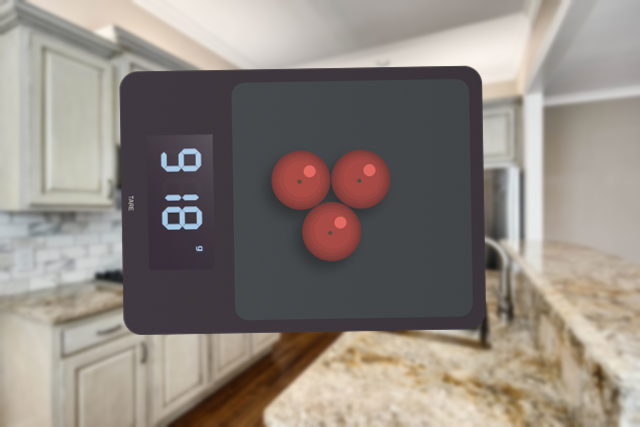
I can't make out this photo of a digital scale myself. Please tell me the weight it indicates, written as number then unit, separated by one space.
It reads 918 g
